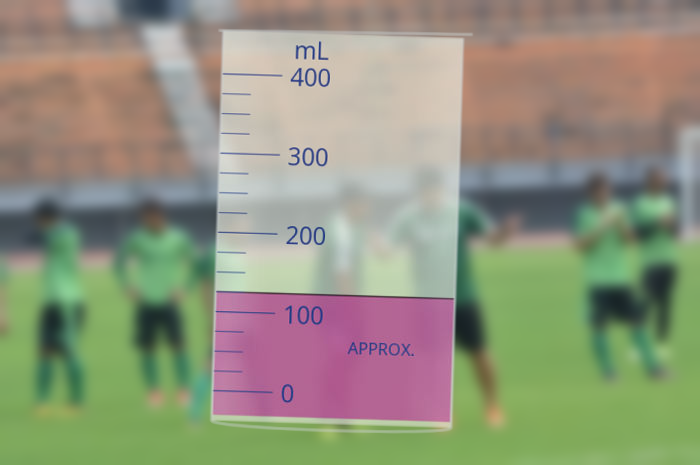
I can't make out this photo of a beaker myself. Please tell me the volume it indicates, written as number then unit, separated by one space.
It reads 125 mL
